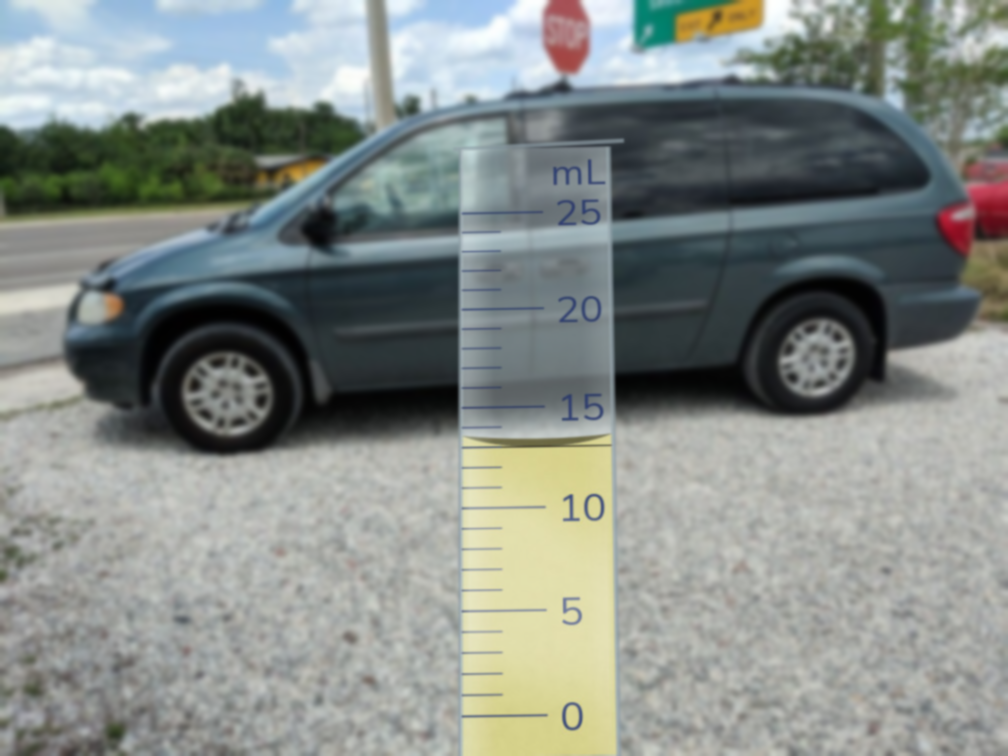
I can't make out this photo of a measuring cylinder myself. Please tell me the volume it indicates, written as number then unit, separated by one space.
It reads 13 mL
